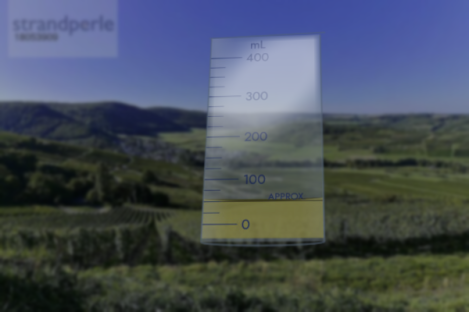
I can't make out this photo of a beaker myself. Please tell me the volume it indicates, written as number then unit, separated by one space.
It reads 50 mL
